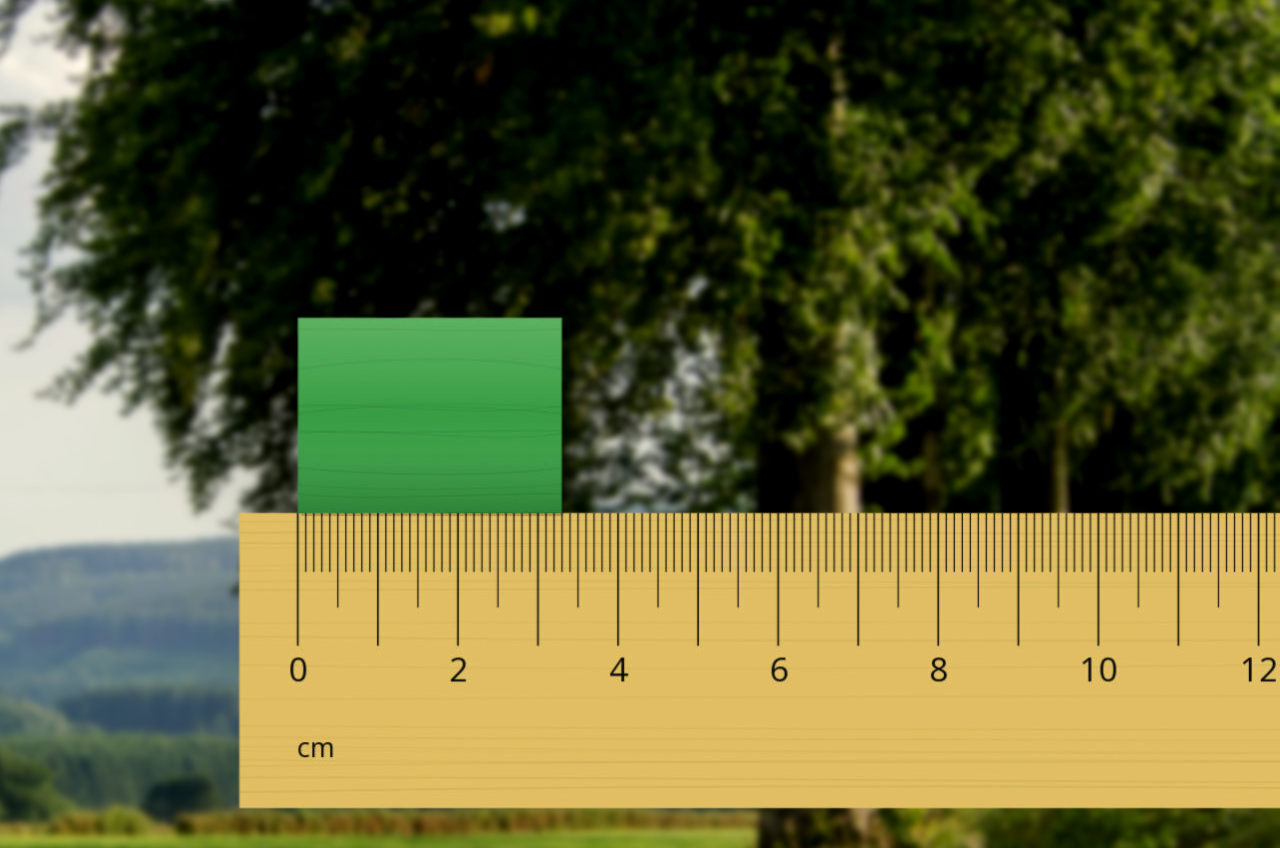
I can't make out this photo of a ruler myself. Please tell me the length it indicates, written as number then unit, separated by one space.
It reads 3.3 cm
